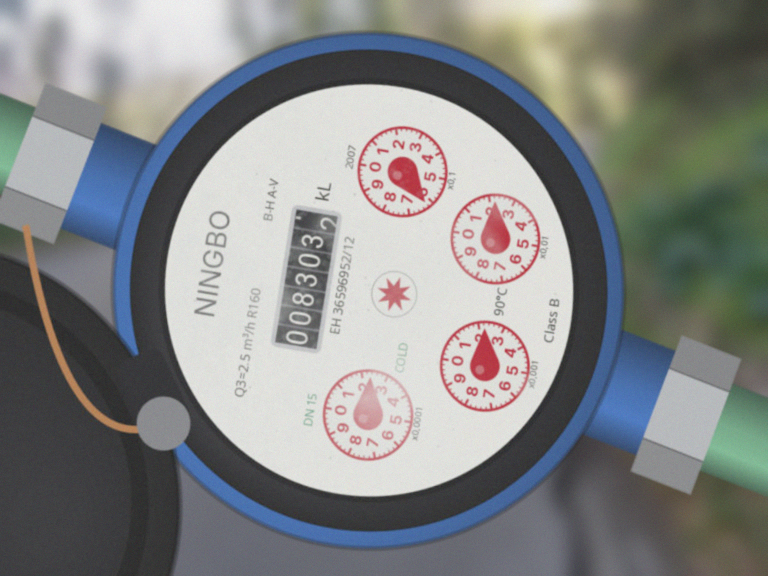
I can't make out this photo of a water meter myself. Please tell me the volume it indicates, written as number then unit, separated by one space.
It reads 83031.6222 kL
